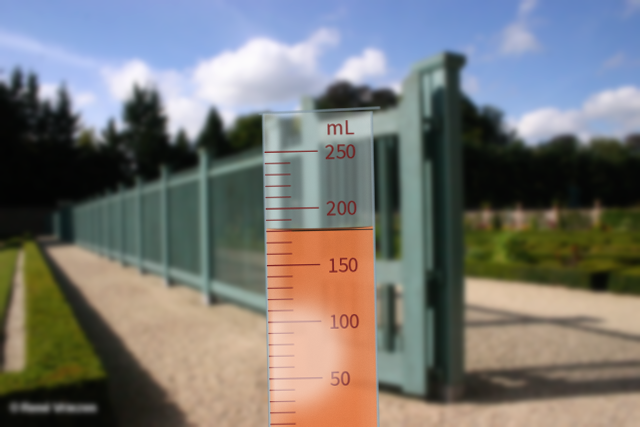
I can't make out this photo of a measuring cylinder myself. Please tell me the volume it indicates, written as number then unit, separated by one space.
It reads 180 mL
